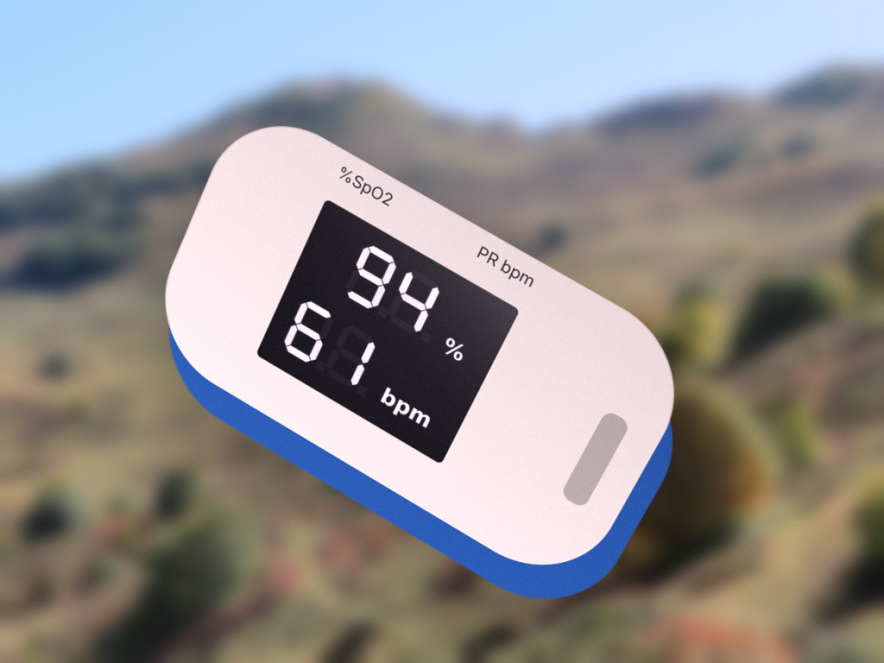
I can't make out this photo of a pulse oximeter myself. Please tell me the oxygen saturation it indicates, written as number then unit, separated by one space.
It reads 94 %
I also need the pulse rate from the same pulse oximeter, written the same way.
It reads 61 bpm
